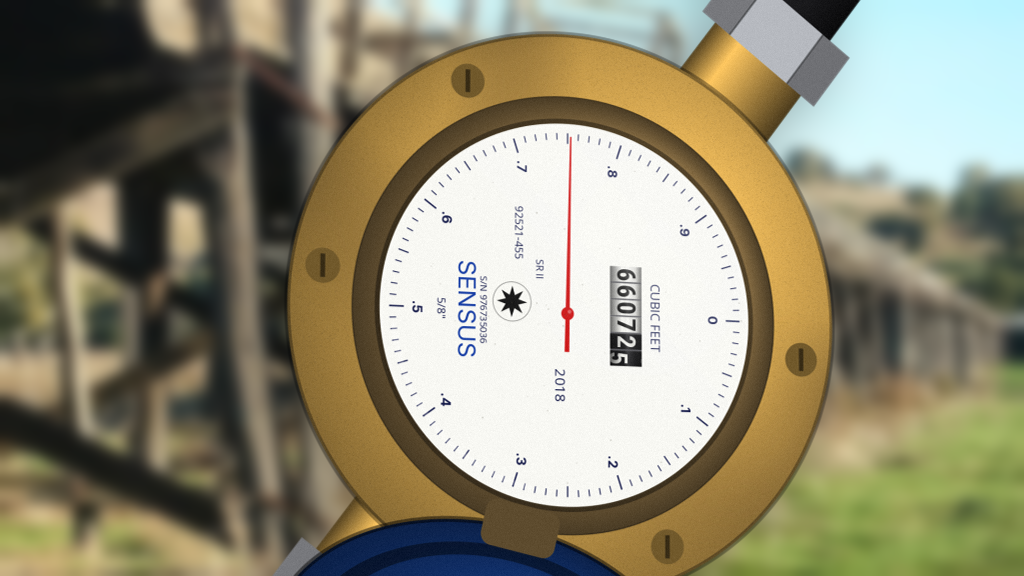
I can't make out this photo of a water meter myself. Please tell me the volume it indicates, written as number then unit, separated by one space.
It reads 660724.75 ft³
